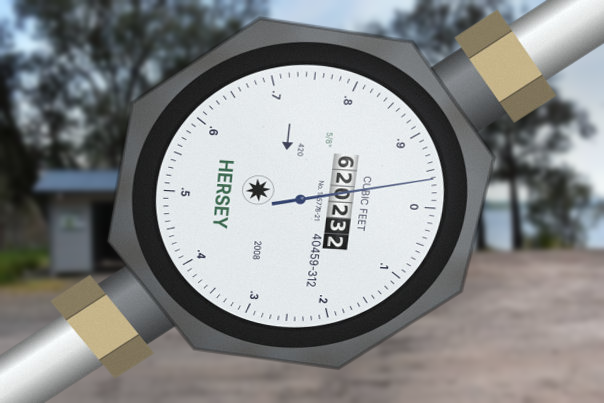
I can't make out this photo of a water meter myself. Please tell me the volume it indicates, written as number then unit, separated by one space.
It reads 620231.96 ft³
